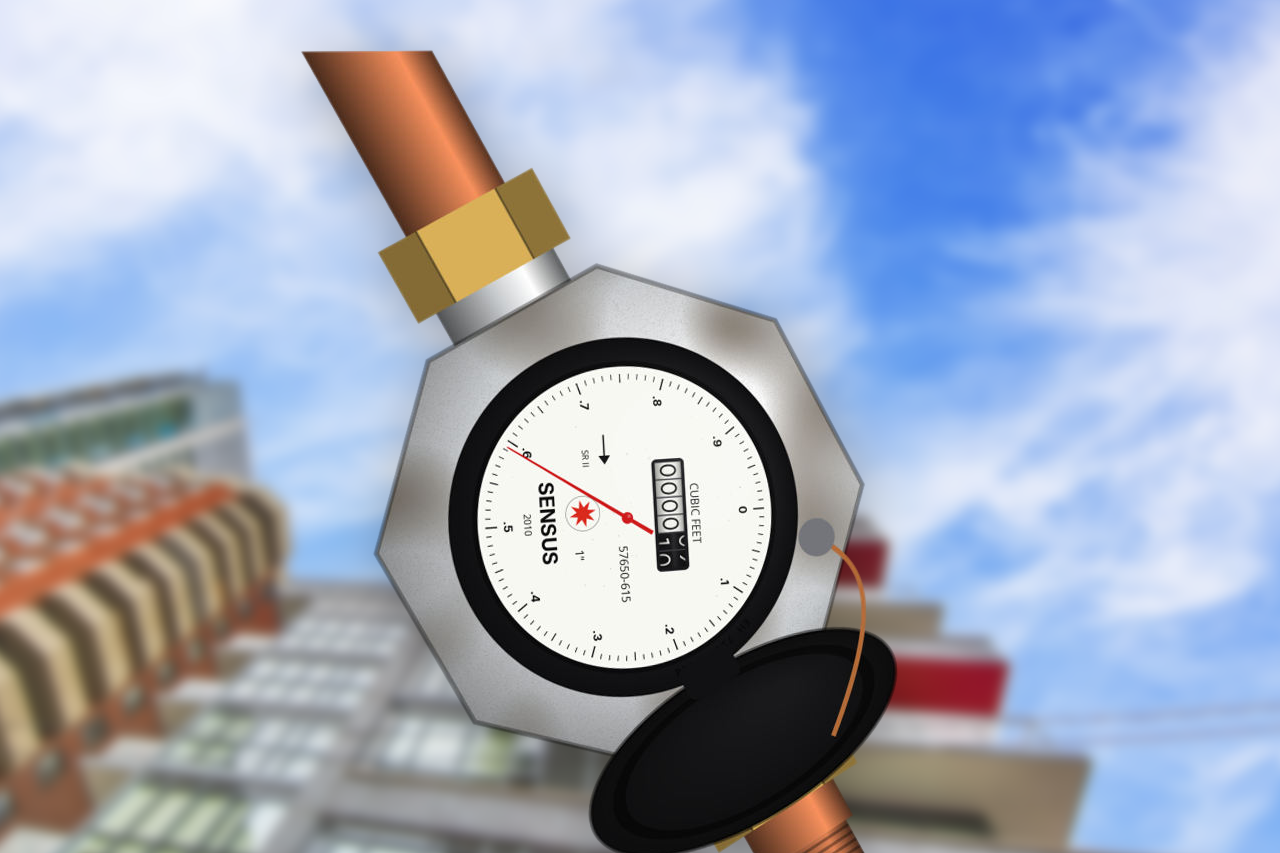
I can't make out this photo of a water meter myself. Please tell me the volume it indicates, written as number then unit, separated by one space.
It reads 9.59 ft³
